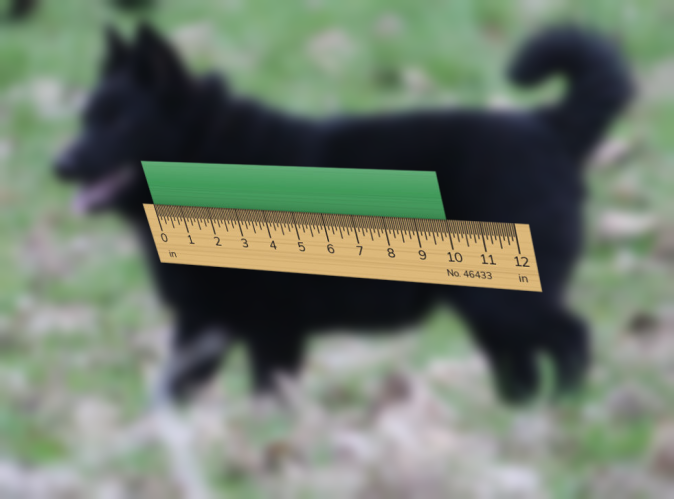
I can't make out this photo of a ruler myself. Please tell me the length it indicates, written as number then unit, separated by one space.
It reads 10 in
